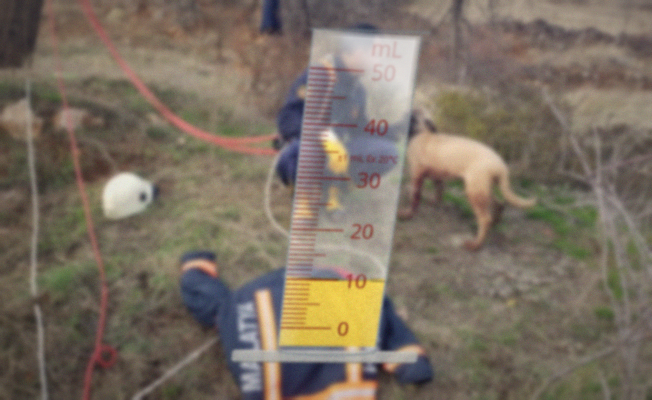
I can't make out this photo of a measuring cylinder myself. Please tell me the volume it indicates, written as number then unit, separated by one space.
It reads 10 mL
